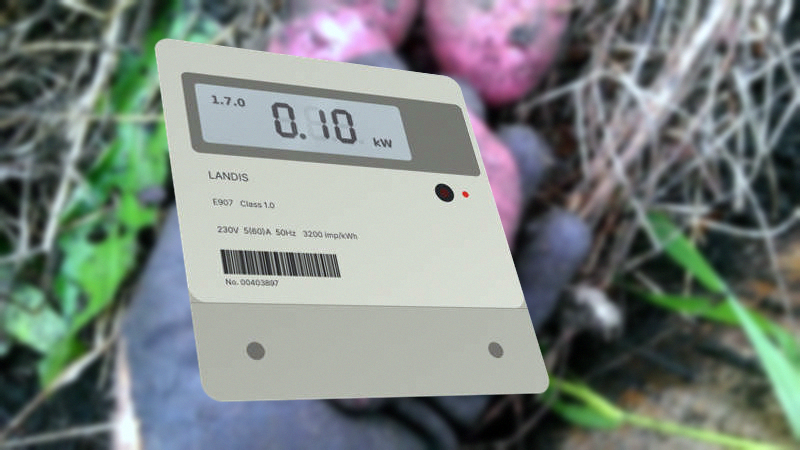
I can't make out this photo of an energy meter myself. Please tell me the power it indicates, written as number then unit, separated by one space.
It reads 0.10 kW
